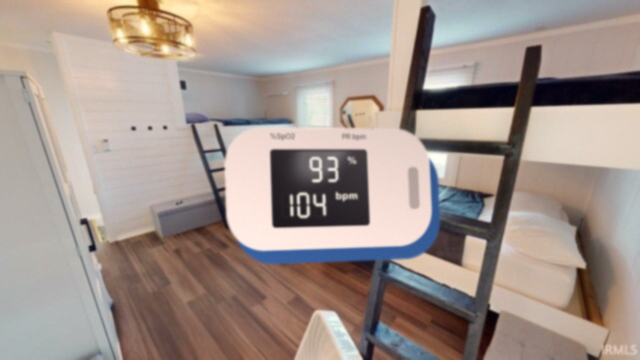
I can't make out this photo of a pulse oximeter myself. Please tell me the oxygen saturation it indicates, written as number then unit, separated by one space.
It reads 93 %
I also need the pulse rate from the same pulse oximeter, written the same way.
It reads 104 bpm
